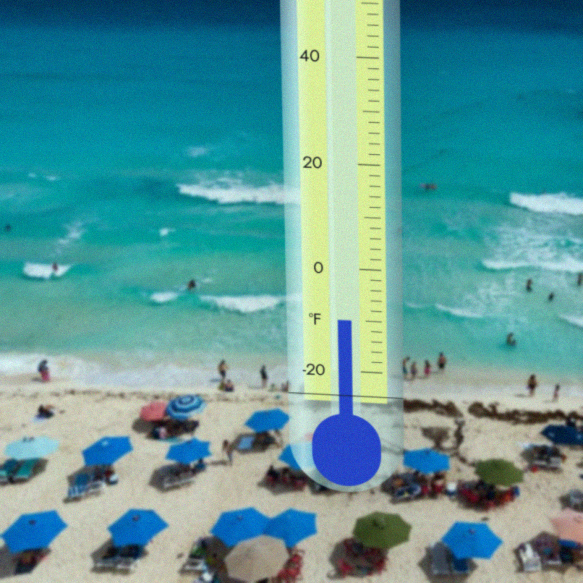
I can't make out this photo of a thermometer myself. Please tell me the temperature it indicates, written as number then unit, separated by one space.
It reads -10 °F
